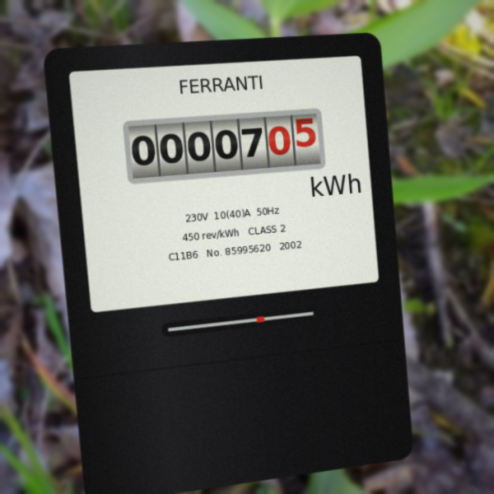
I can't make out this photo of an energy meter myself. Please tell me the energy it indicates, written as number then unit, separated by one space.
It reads 7.05 kWh
